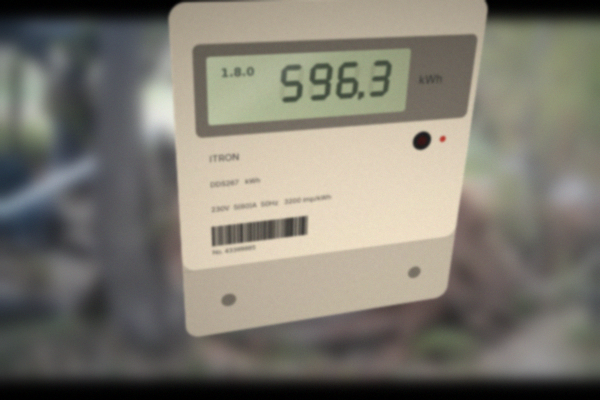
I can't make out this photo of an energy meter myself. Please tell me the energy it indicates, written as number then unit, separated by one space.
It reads 596.3 kWh
